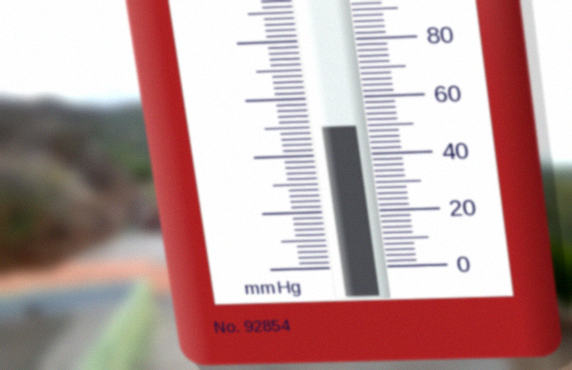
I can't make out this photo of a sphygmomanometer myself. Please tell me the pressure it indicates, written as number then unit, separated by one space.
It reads 50 mmHg
